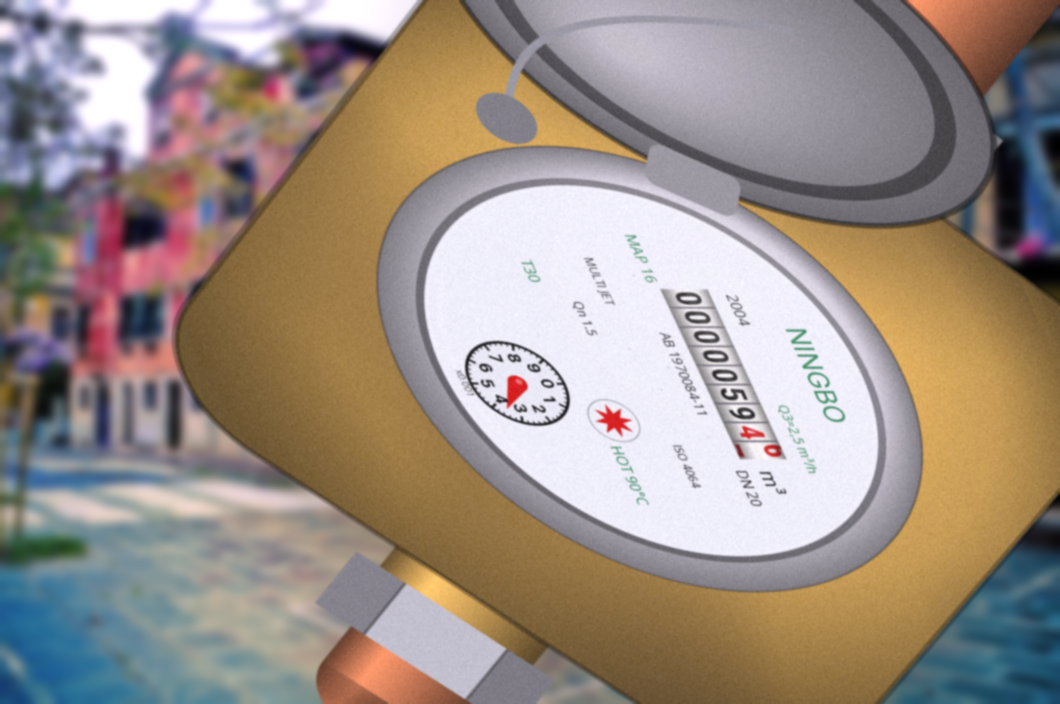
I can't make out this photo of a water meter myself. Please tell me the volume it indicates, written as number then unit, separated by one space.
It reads 59.463 m³
